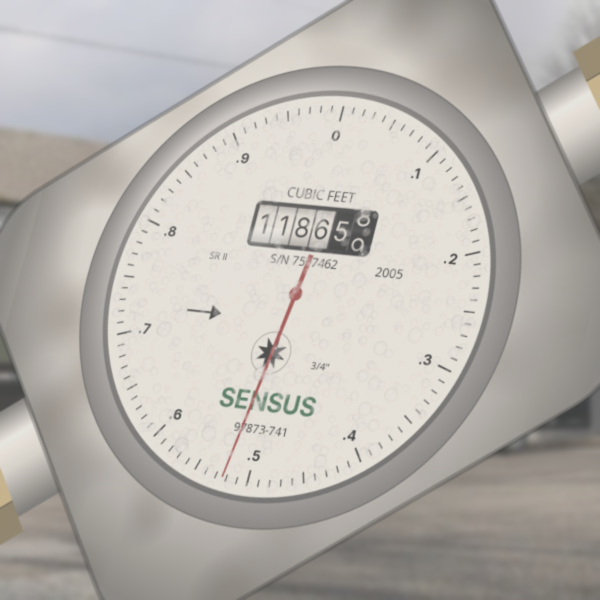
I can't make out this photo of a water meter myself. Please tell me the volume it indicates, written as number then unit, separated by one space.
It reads 118658.52 ft³
